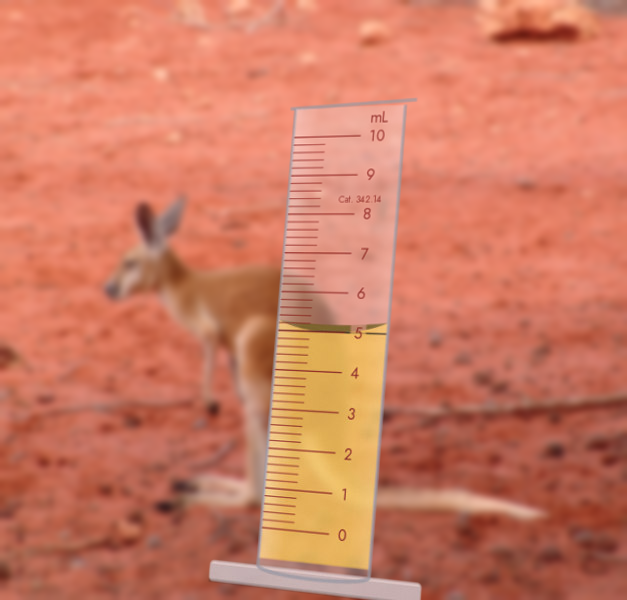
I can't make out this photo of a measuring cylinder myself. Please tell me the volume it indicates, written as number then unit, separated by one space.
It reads 5 mL
